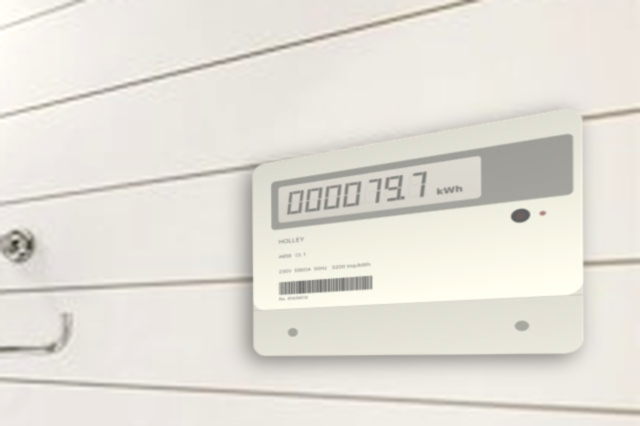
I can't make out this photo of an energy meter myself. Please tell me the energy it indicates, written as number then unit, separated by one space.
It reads 79.7 kWh
